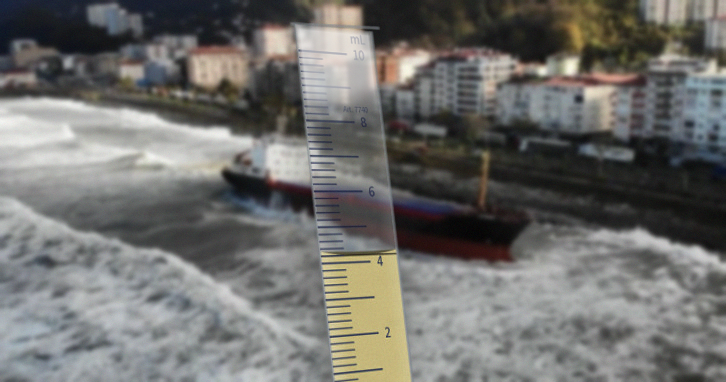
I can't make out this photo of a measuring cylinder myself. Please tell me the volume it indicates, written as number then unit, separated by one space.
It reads 4.2 mL
